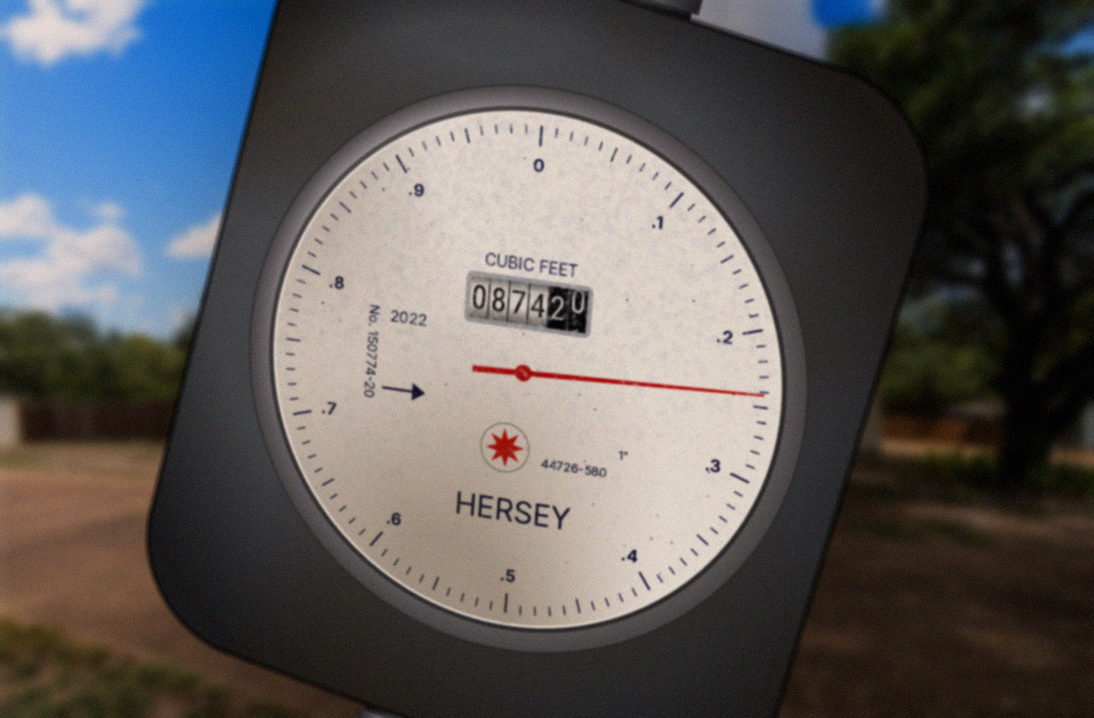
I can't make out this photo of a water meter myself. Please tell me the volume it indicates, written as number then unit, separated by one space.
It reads 87420.24 ft³
